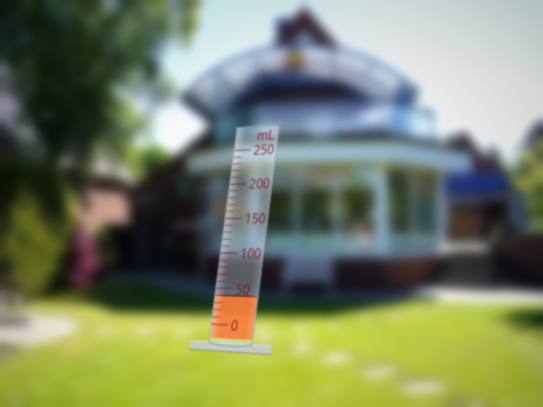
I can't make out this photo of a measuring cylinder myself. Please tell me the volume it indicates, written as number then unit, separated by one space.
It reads 40 mL
